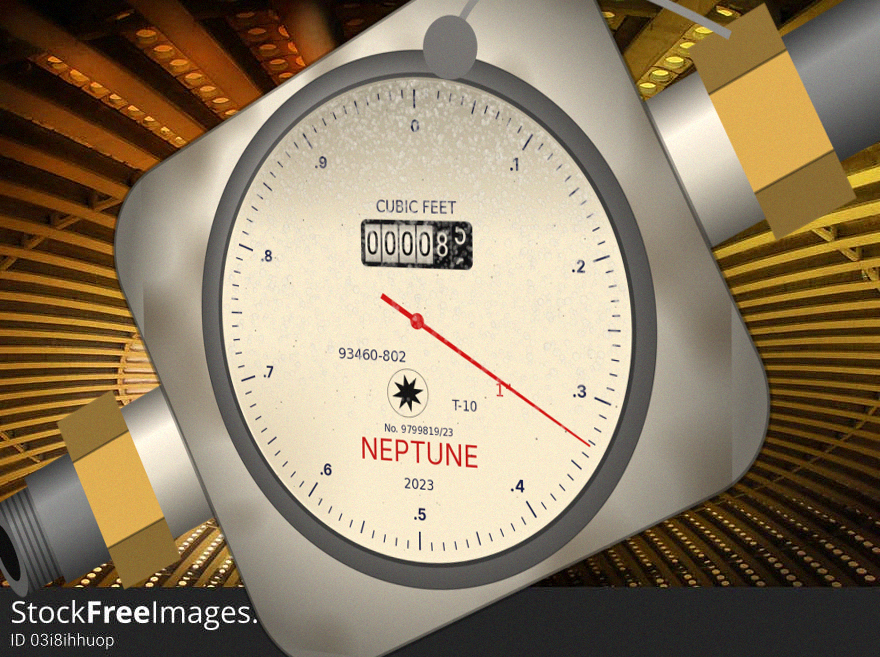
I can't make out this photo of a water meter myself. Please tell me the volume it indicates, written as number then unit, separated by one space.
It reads 85.33 ft³
